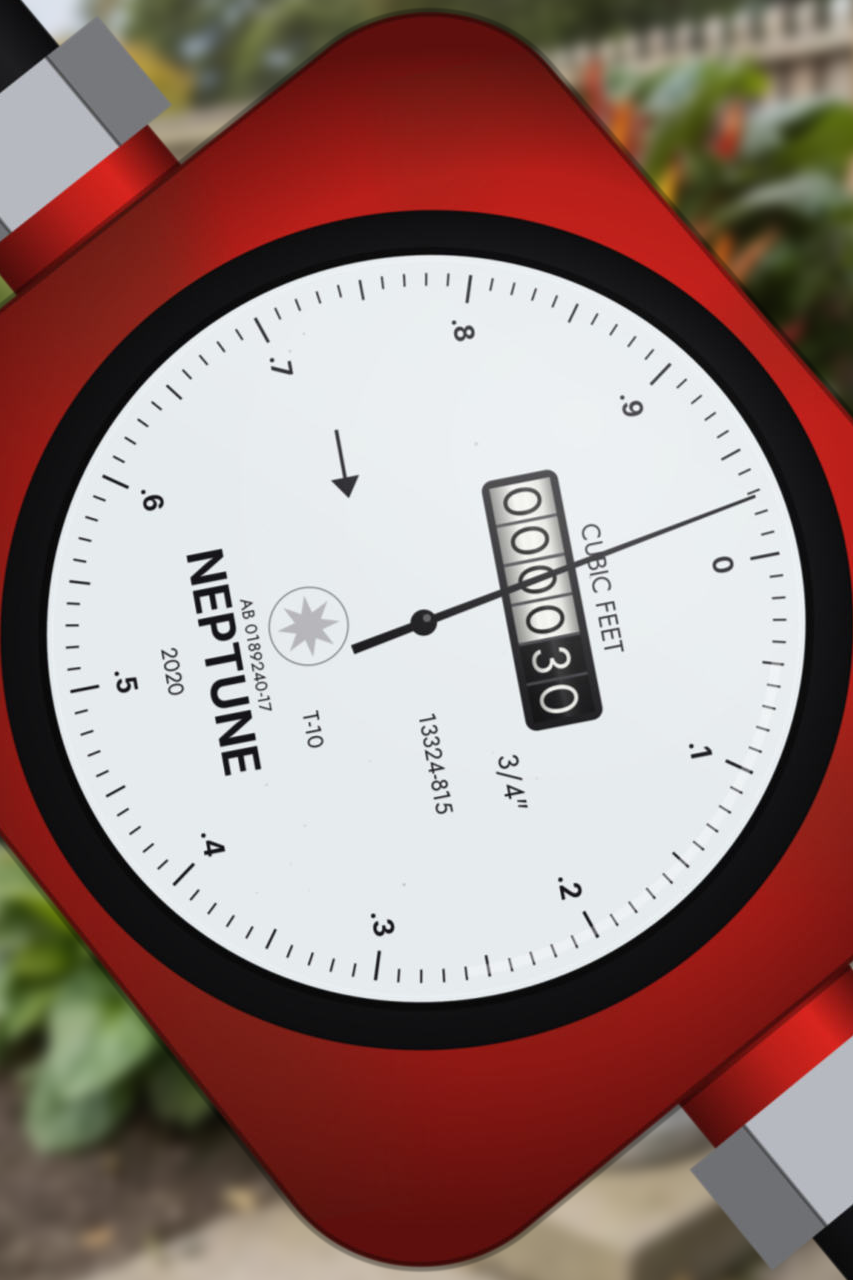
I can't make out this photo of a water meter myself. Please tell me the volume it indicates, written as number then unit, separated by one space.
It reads 29.97 ft³
